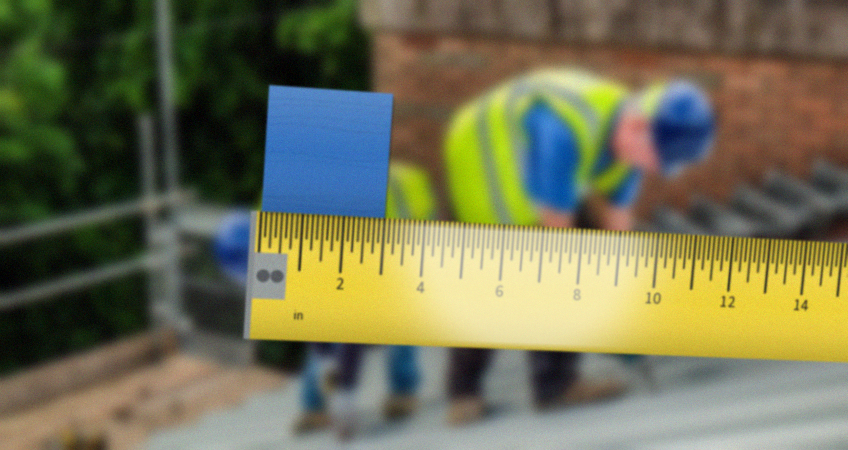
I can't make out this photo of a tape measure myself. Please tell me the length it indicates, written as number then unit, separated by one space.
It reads 3 in
